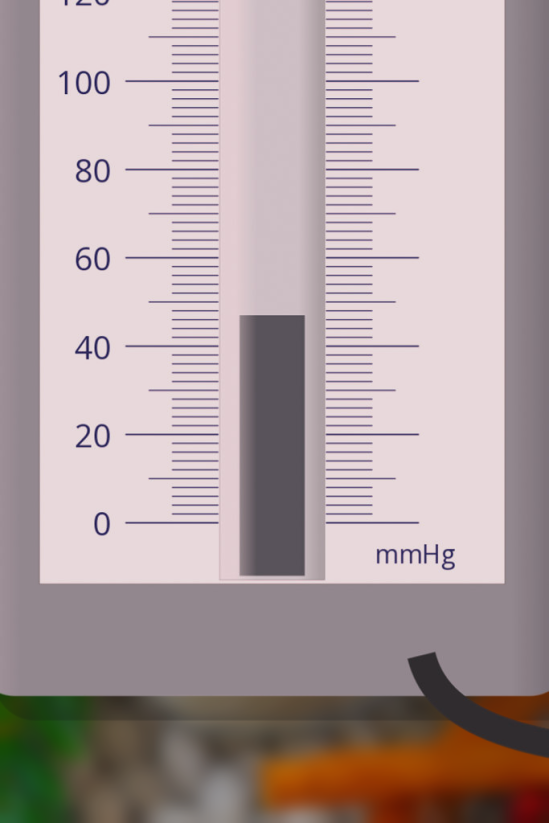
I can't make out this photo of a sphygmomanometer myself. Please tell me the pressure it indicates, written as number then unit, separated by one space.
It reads 47 mmHg
